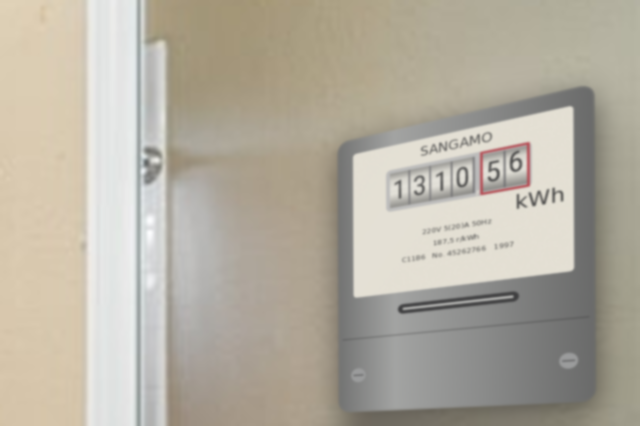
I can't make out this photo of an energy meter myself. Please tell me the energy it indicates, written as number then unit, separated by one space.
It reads 1310.56 kWh
